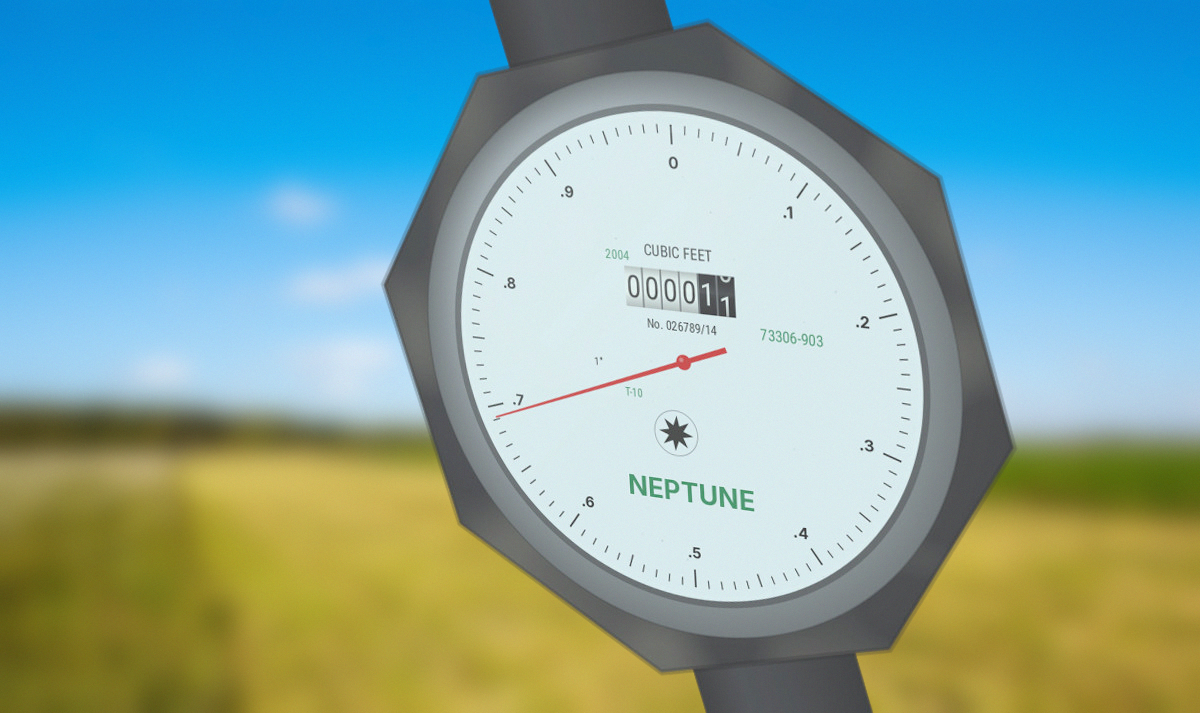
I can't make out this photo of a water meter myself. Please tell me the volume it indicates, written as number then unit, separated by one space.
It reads 10.69 ft³
